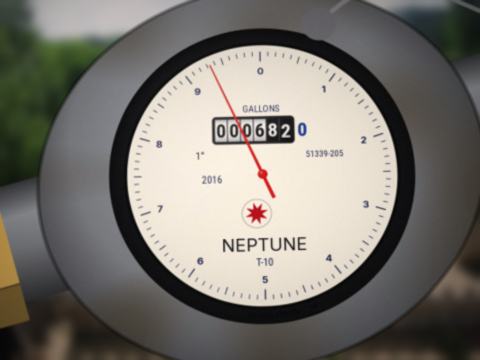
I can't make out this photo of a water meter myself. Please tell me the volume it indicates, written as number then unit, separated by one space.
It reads 6819.3 gal
